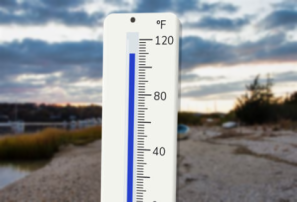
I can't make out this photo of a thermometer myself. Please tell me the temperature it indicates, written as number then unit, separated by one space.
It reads 110 °F
